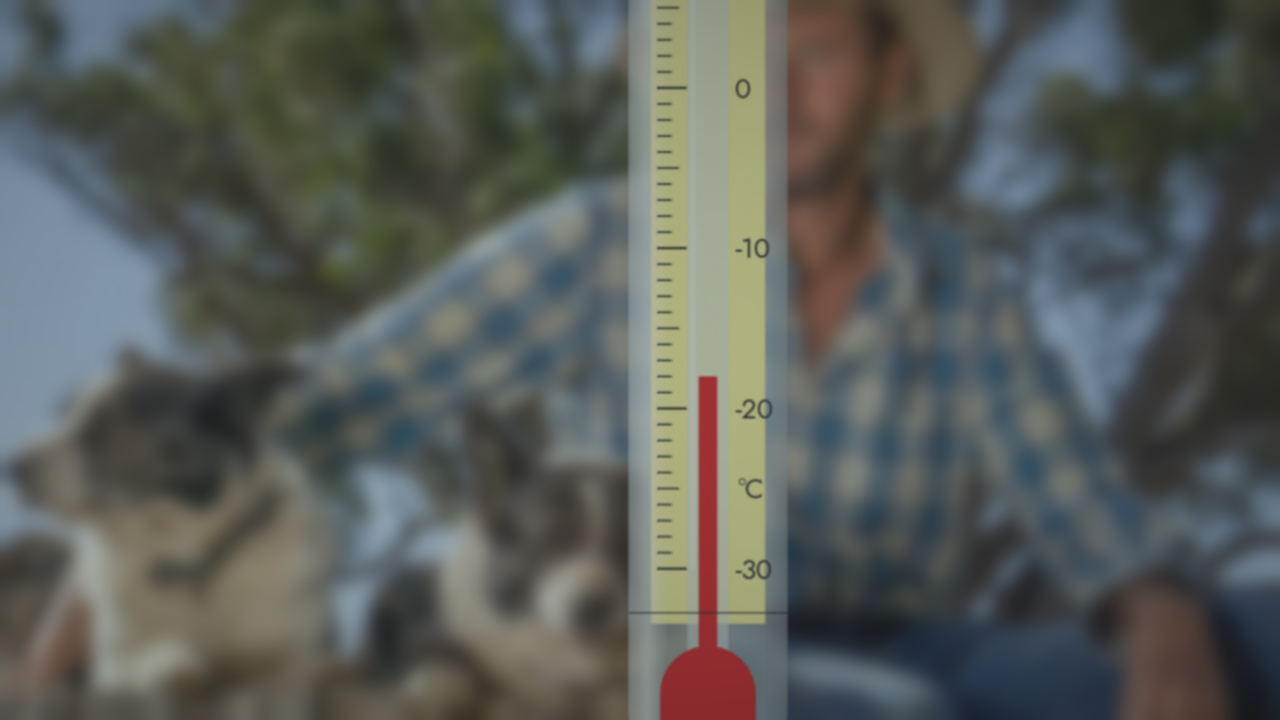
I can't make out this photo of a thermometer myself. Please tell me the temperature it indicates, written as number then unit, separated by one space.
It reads -18 °C
